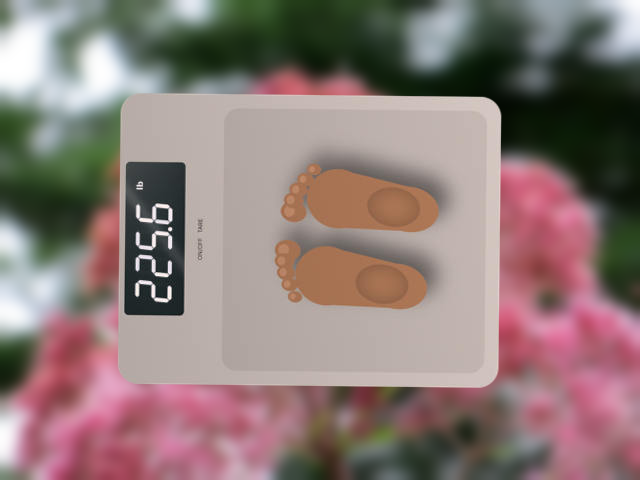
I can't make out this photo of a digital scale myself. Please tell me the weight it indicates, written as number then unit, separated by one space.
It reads 225.6 lb
